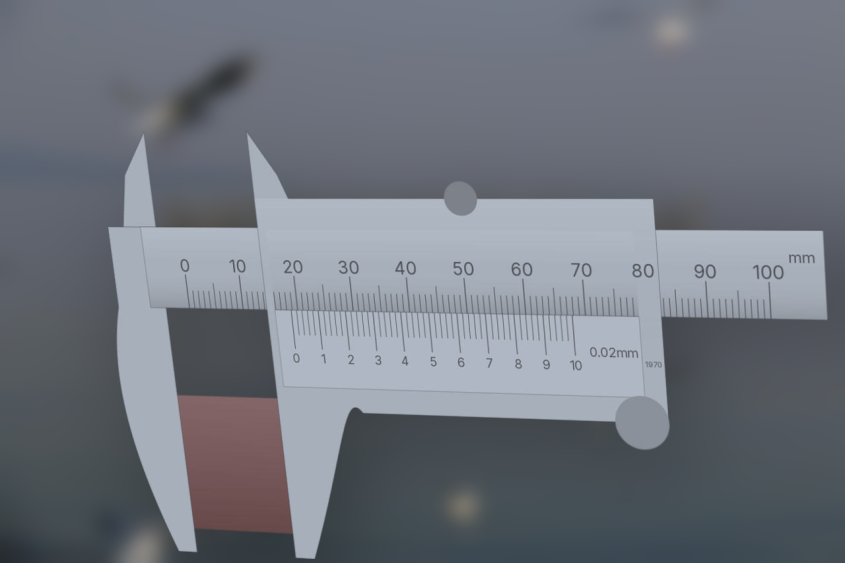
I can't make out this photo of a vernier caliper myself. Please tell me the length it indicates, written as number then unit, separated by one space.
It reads 18.8 mm
